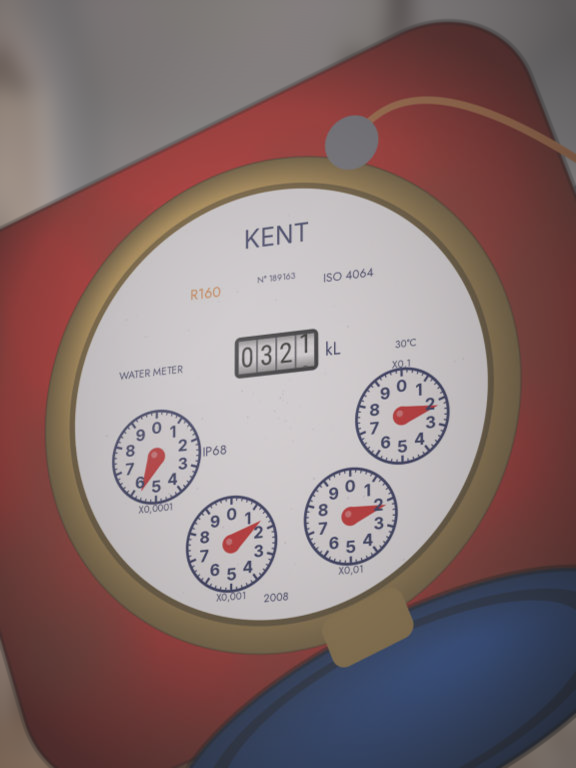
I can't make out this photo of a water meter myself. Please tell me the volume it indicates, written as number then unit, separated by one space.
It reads 321.2215 kL
